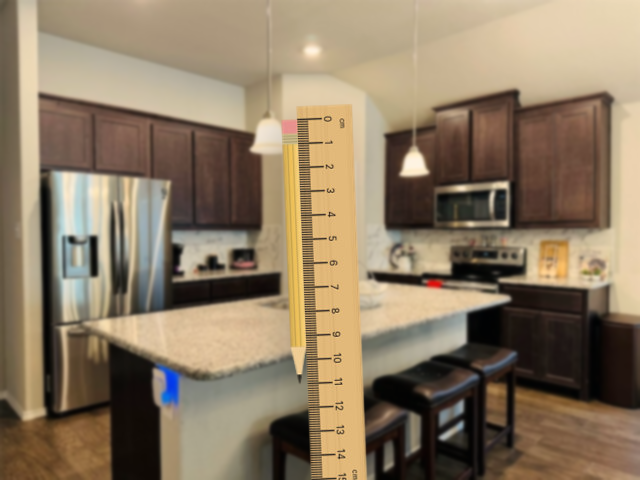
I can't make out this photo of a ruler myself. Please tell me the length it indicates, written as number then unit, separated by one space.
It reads 11 cm
